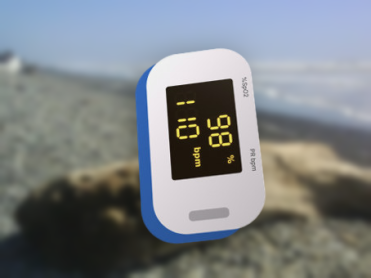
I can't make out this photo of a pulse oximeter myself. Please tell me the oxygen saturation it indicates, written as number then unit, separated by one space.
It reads 98 %
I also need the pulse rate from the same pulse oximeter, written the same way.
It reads 110 bpm
